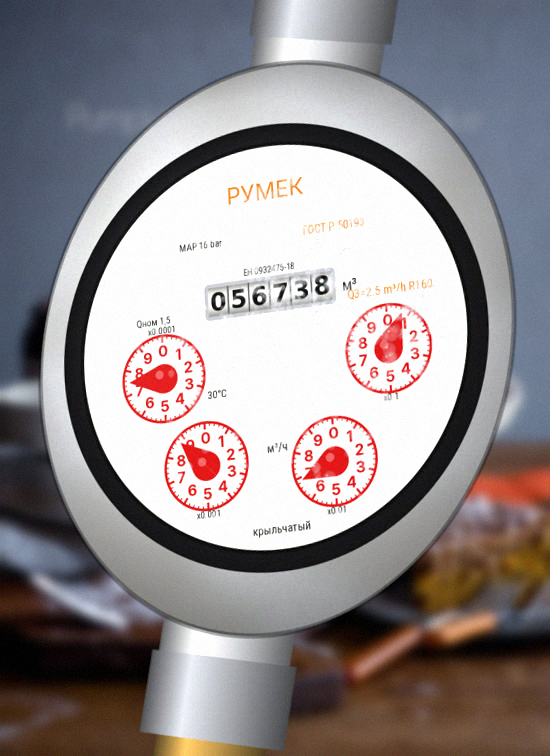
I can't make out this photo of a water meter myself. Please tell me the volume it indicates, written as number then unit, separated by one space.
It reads 56738.0687 m³
